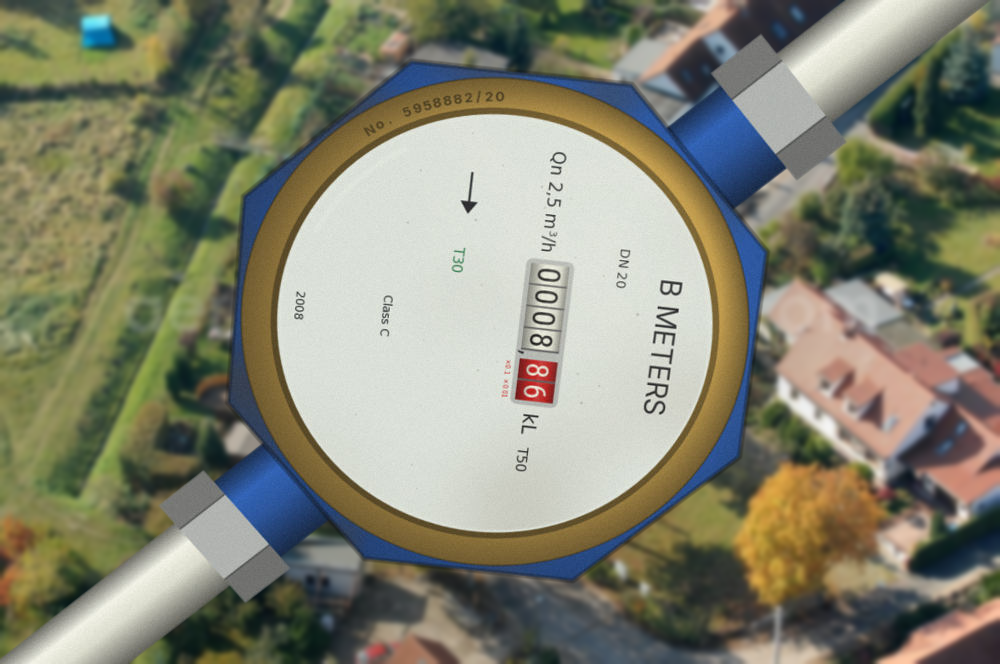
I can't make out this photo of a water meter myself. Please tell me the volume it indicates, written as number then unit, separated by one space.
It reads 8.86 kL
